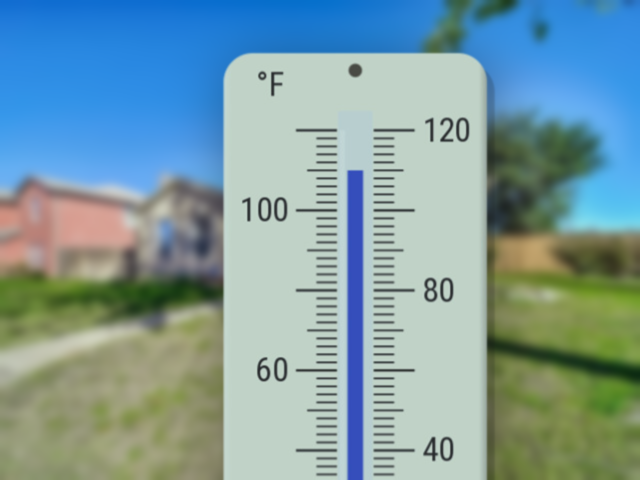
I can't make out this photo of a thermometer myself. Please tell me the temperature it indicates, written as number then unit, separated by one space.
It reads 110 °F
